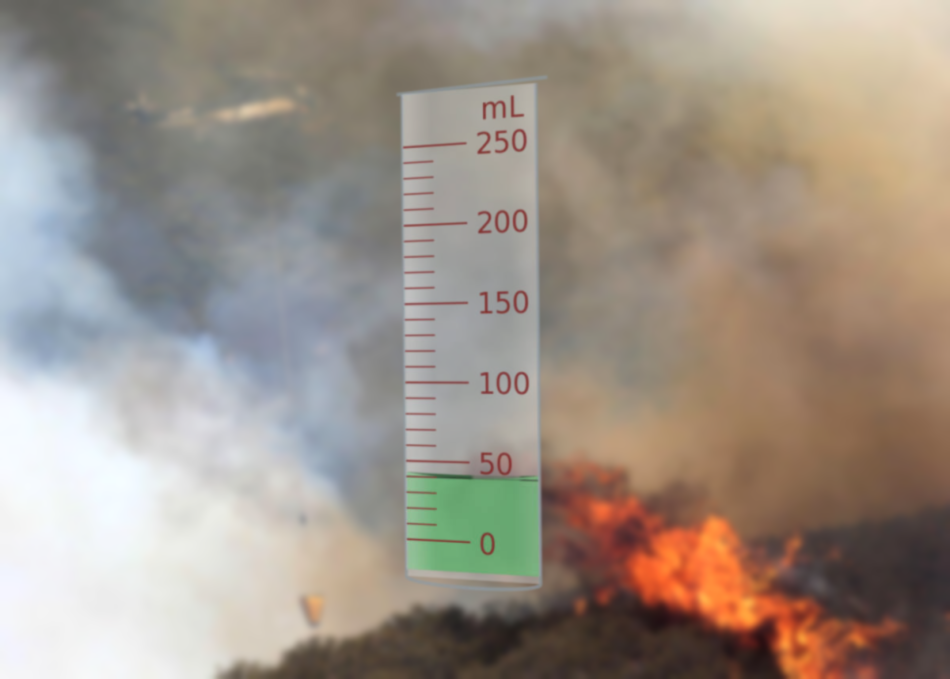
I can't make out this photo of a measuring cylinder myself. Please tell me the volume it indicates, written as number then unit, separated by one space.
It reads 40 mL
